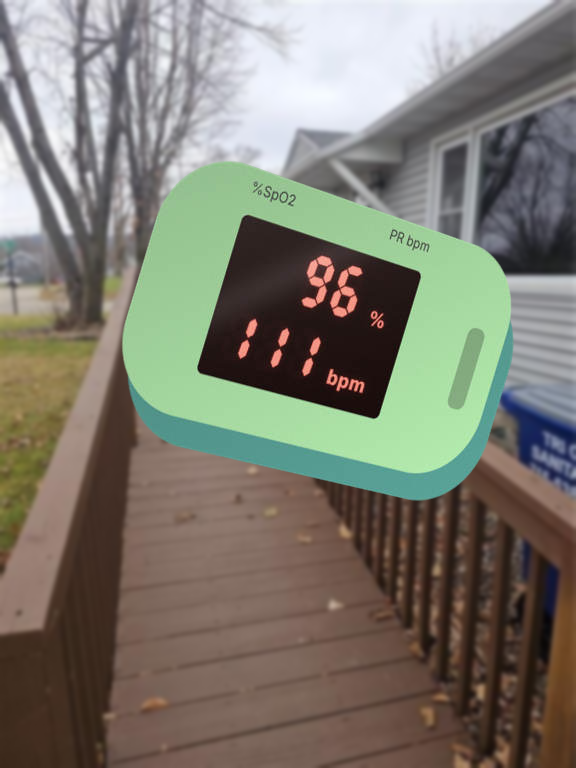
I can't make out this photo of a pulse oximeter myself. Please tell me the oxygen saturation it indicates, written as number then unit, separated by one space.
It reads 96 %
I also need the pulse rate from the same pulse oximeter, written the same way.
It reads 111 bpm
